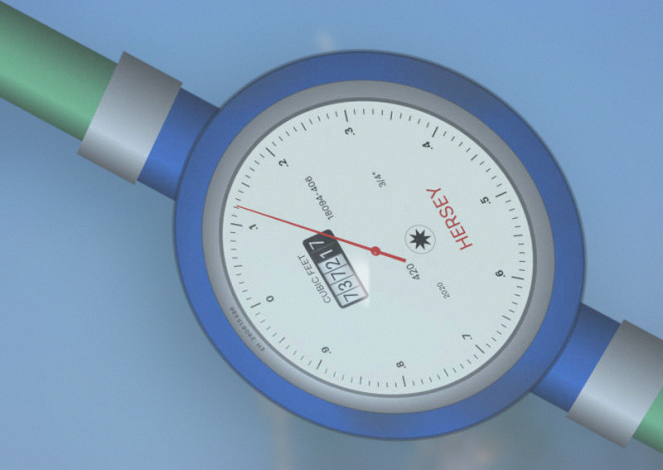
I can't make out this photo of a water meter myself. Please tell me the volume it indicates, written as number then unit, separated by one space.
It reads 737217.12 ft³
